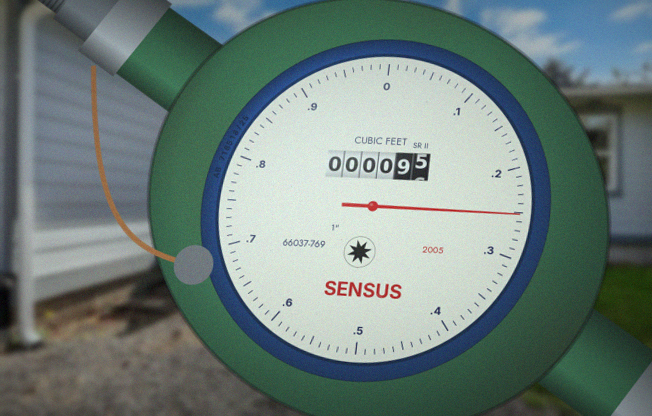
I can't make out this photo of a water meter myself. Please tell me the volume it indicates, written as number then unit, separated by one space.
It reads 95.25 ft³
